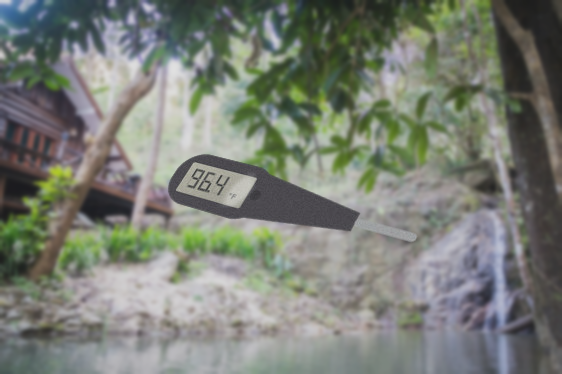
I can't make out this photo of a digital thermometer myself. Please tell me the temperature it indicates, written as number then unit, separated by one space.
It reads 96.4 °F
